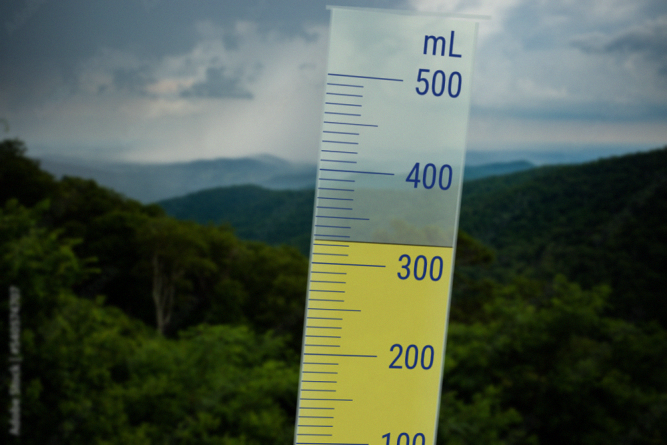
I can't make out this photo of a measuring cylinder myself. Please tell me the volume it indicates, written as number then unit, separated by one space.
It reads 325 mL
